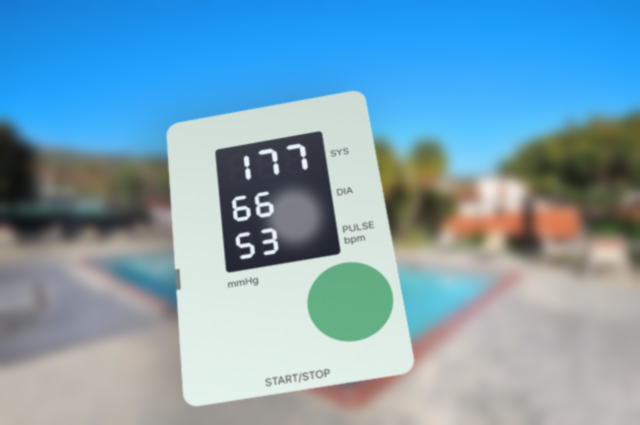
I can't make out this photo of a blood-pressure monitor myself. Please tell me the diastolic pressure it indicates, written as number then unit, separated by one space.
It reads 66 mmHg
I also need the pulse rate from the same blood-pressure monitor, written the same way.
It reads 53 bpm
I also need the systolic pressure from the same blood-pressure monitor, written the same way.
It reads 177 mmHg
